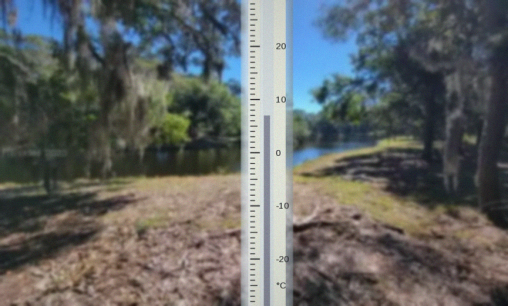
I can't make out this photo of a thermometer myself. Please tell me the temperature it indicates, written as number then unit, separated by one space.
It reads 7 °C
